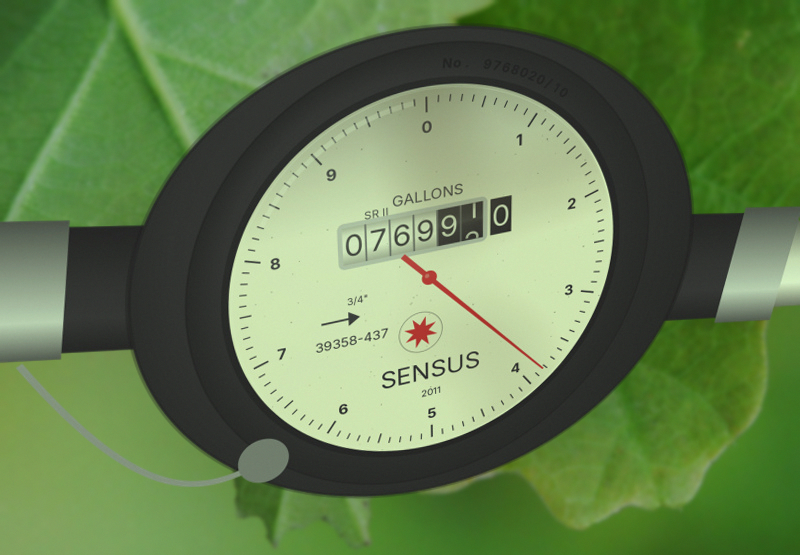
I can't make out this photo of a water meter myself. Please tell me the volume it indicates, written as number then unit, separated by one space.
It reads 769913.8 gal
